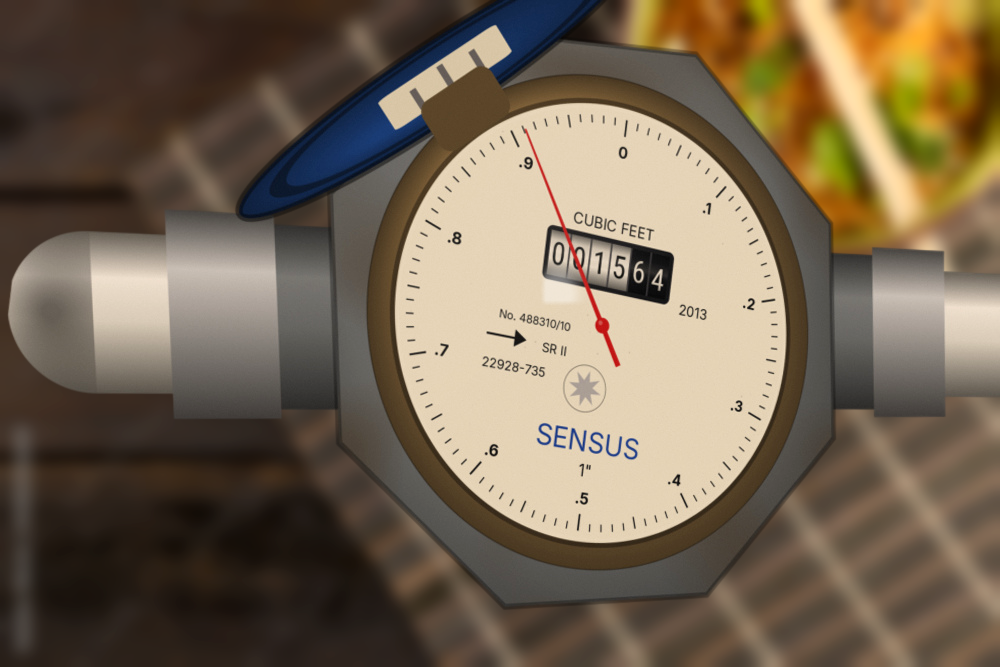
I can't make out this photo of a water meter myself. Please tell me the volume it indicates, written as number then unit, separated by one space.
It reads 1563.91 ft³
